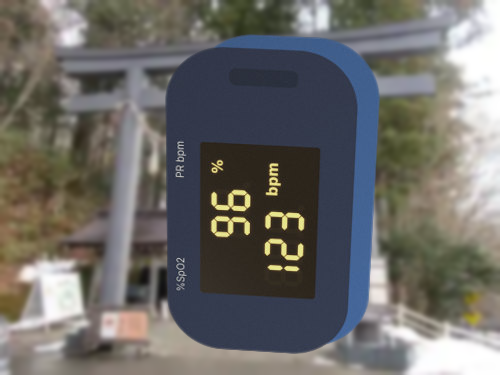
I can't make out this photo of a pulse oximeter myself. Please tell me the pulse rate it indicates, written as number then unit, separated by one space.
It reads 123 bpm
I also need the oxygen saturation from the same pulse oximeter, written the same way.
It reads 96 %
